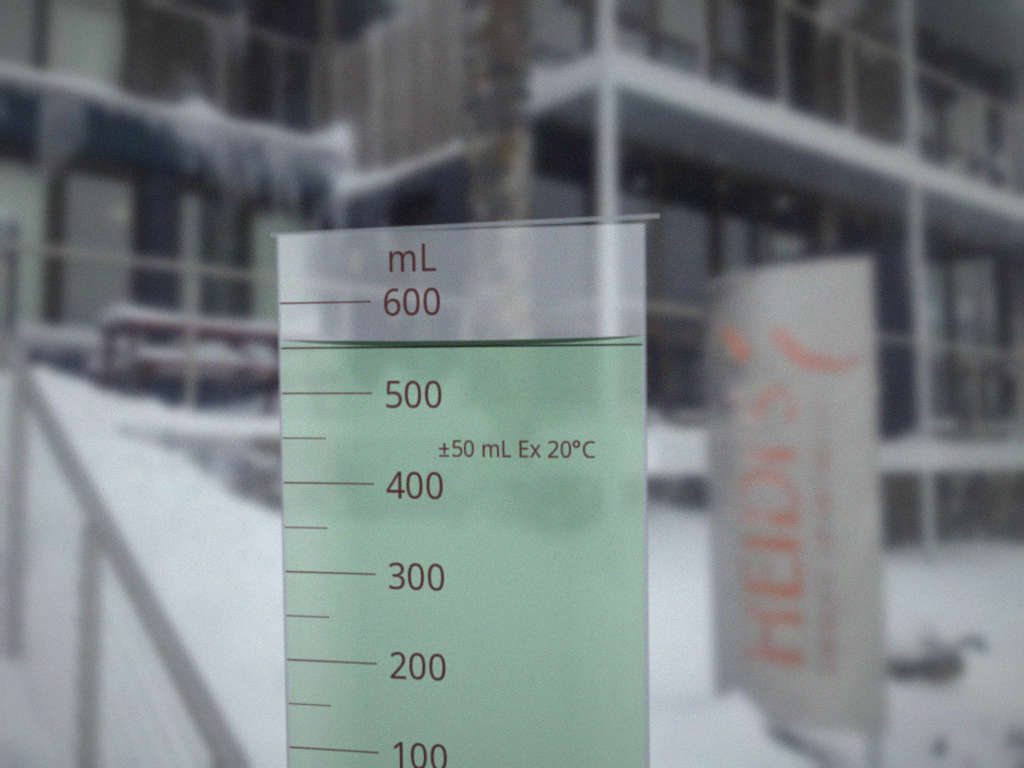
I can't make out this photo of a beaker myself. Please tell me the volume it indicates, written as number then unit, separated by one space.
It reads 550 mL
